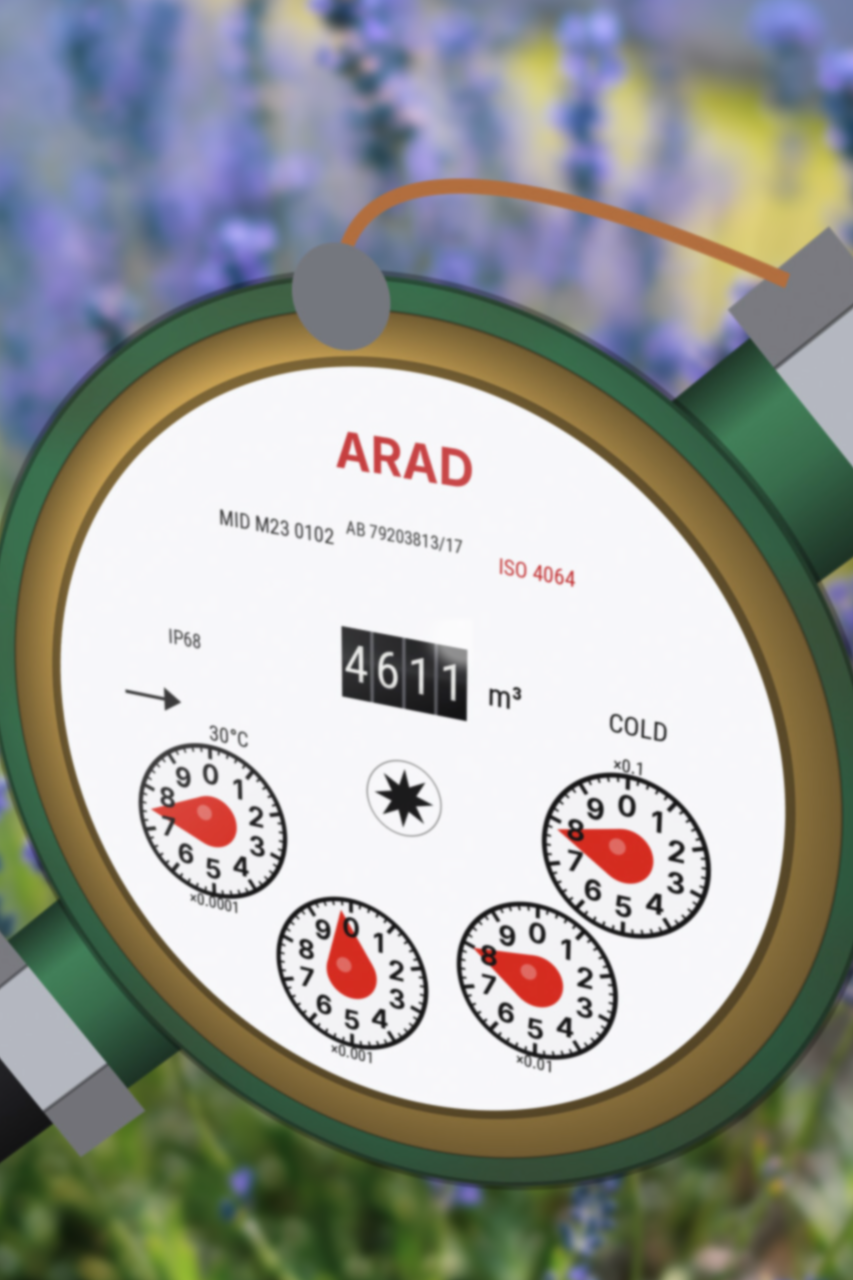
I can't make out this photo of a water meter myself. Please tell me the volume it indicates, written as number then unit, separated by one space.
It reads 4611.7797 m³
